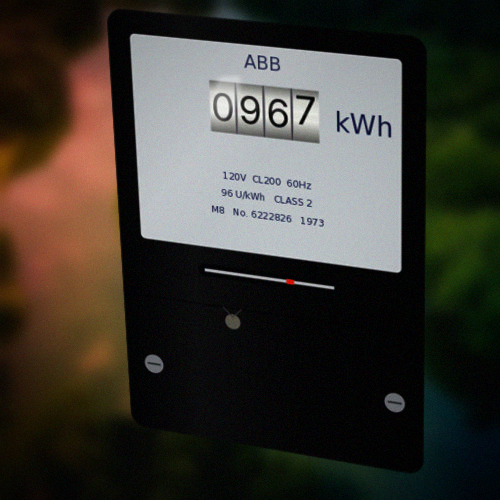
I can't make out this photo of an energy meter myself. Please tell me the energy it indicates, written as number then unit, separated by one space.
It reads 967 kWh
